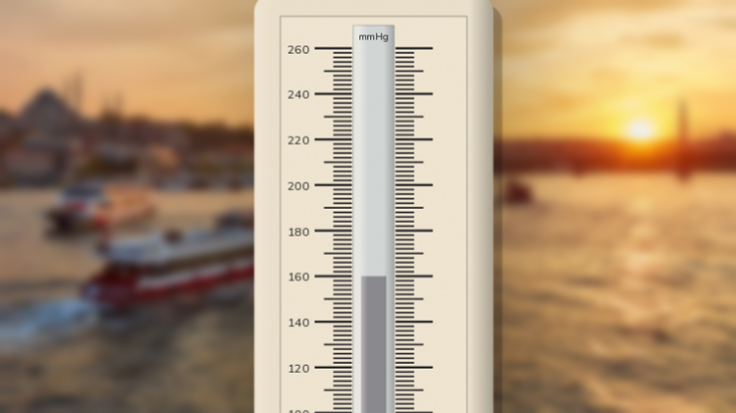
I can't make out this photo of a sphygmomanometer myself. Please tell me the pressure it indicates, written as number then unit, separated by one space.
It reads 160 mmHg
